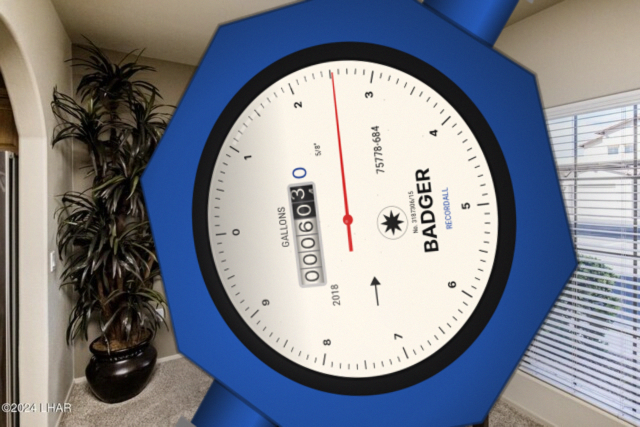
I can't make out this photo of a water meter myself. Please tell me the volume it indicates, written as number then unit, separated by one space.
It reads 6032.5 gal
